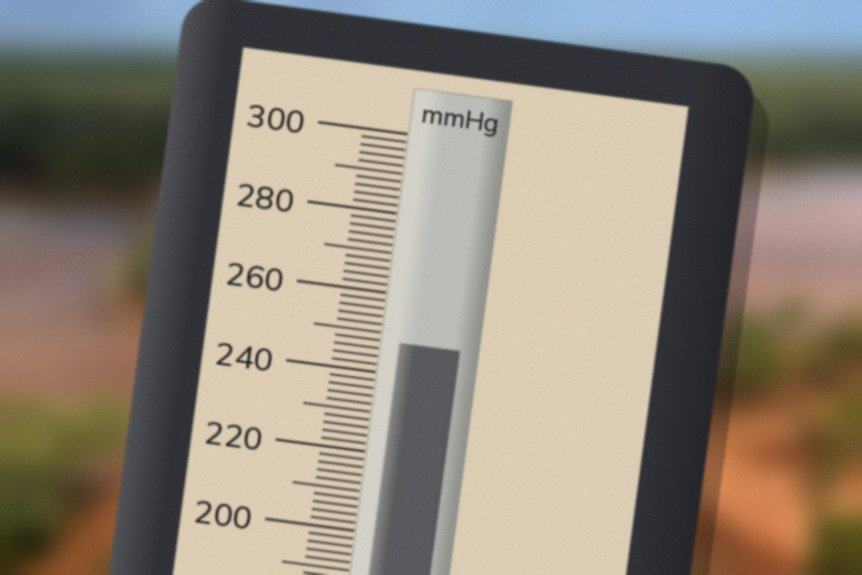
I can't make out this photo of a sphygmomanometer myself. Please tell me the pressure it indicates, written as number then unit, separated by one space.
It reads 248 mmHg
